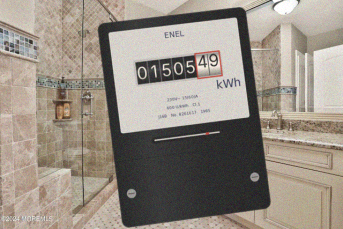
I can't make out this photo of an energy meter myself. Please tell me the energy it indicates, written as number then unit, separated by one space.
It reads 1505.49 kWh
